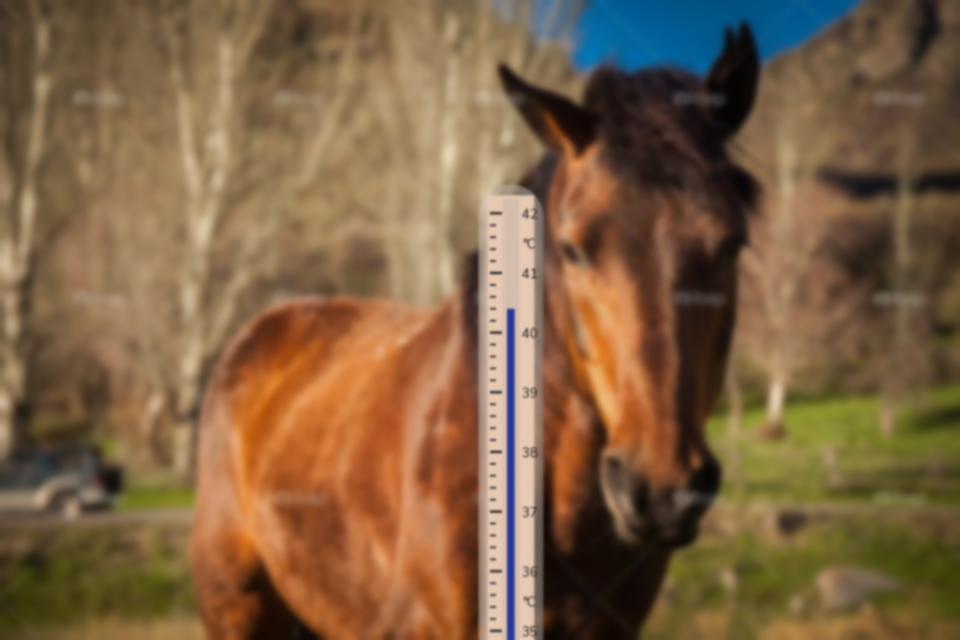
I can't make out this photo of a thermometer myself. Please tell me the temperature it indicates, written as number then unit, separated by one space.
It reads 40.4 °C
